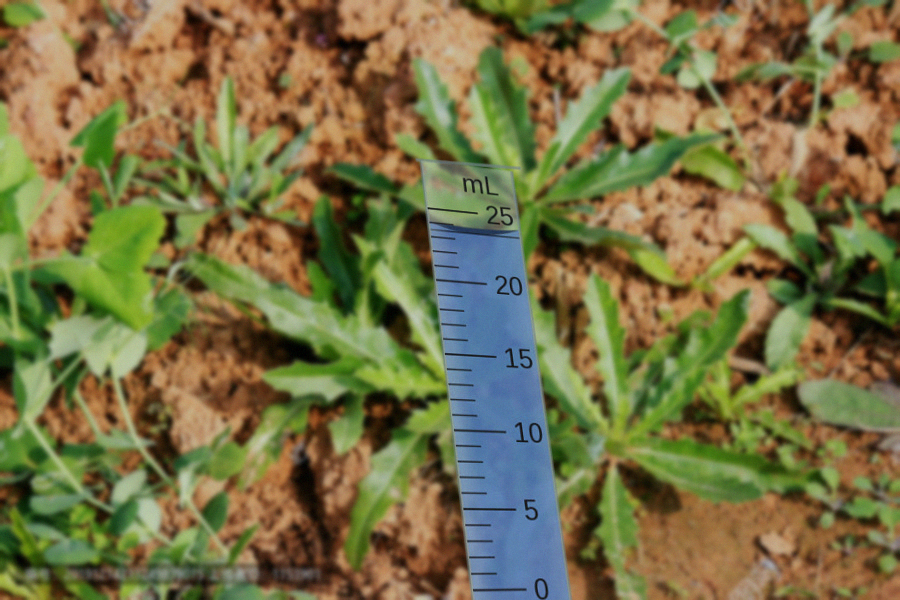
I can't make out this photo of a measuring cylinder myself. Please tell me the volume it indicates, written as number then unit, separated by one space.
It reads 23.5 mL
